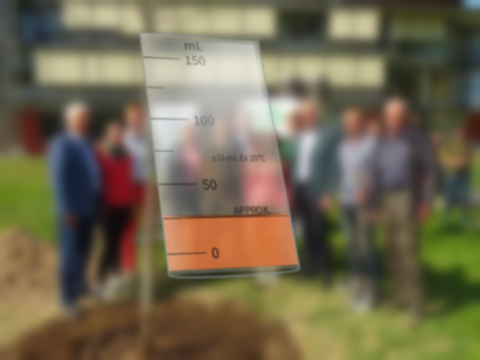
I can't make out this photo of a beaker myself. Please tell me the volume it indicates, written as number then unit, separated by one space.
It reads 25 mL
